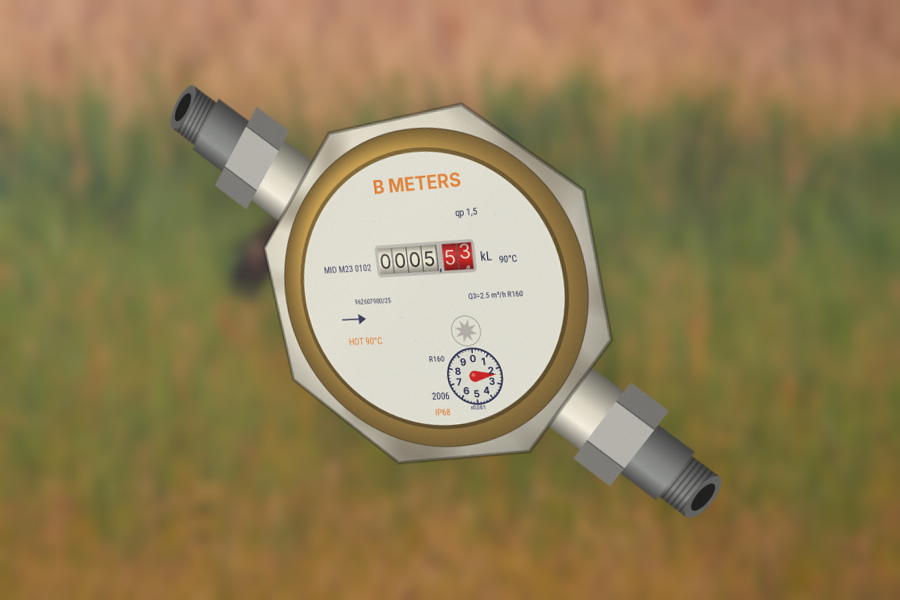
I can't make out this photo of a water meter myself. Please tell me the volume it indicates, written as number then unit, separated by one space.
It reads 5.532 kL
